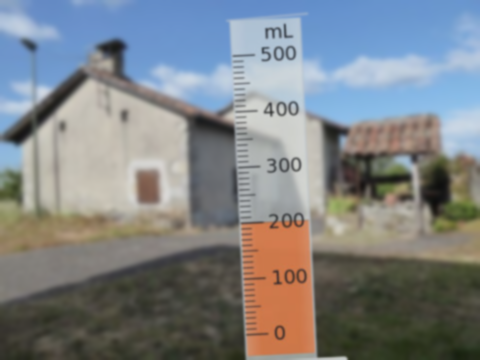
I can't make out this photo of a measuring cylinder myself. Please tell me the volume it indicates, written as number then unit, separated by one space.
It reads 200 mL
